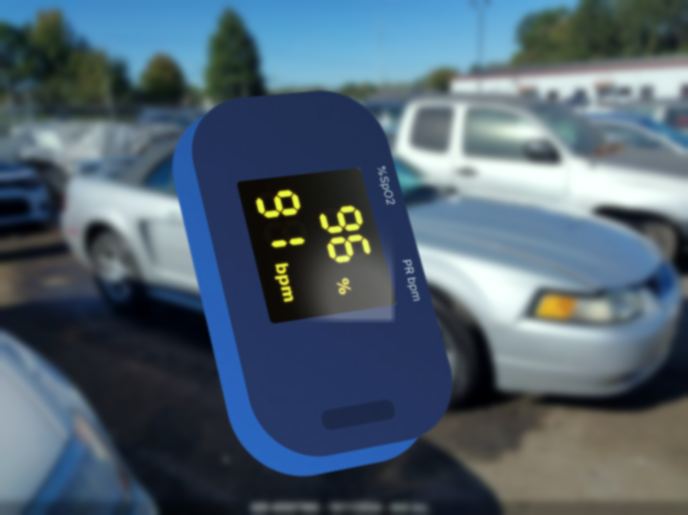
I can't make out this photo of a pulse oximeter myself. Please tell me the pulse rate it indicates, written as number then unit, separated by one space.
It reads 91 bpm
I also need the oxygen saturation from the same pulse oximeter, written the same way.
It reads 96 %
